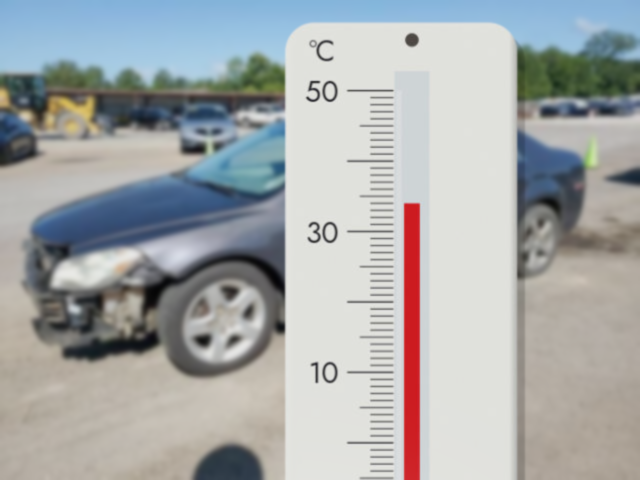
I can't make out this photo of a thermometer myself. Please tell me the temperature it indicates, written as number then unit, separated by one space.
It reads 34 °C
